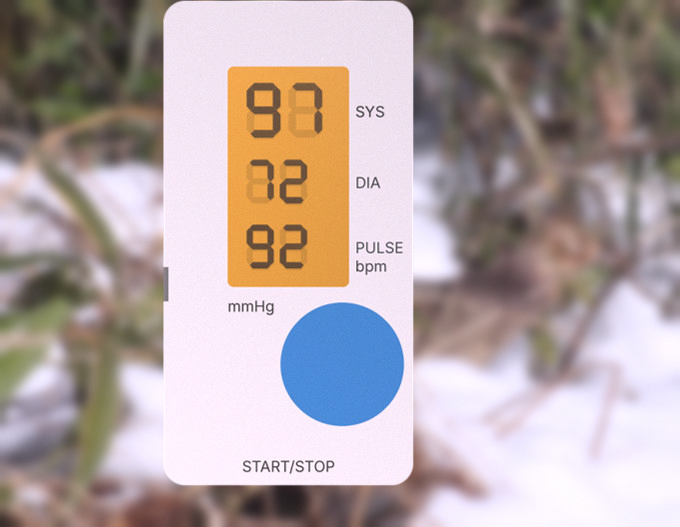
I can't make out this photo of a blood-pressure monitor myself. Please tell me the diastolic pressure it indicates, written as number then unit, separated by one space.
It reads 72 mmHg
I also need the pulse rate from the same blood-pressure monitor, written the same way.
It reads 92 bpm
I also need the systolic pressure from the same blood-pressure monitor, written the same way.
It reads 97 mmHg
